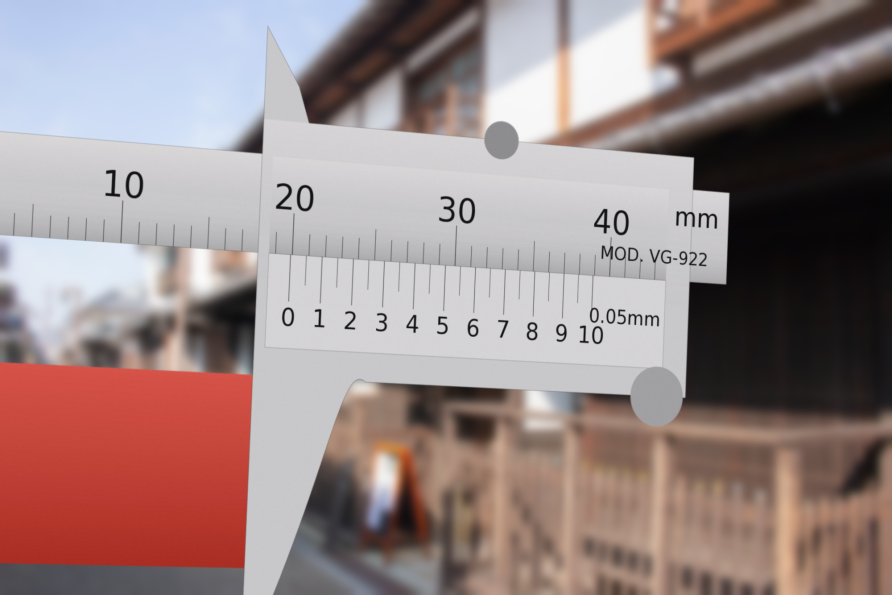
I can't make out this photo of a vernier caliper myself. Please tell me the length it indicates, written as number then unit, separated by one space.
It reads 19.9 mm
